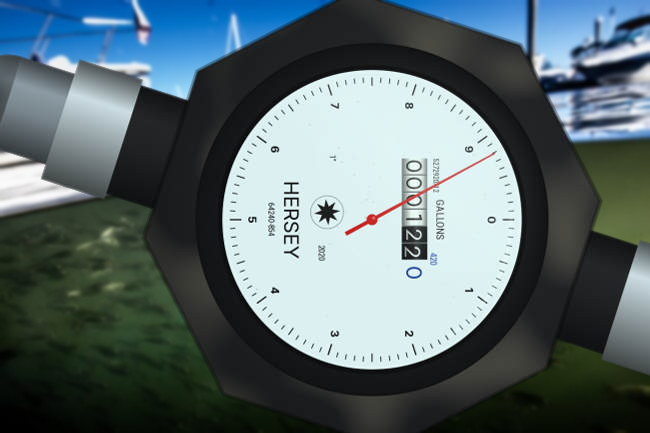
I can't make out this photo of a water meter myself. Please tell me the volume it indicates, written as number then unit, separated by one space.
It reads 1219.2 gal
